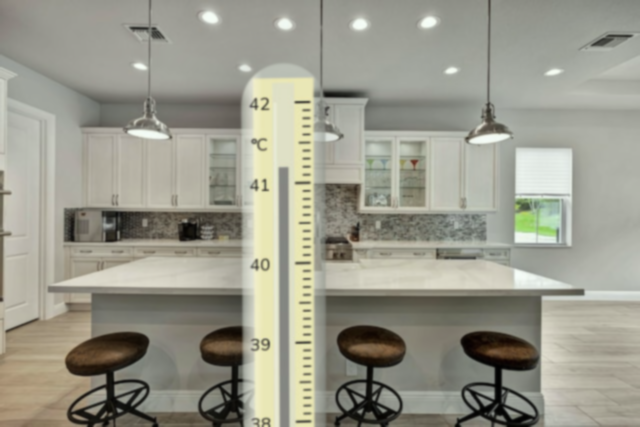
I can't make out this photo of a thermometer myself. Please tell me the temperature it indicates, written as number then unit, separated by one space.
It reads 41.2 °C
